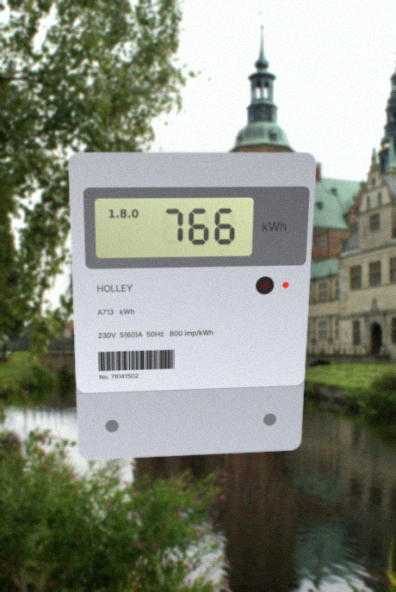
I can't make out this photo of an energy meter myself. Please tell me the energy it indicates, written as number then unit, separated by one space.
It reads 766 kWh
